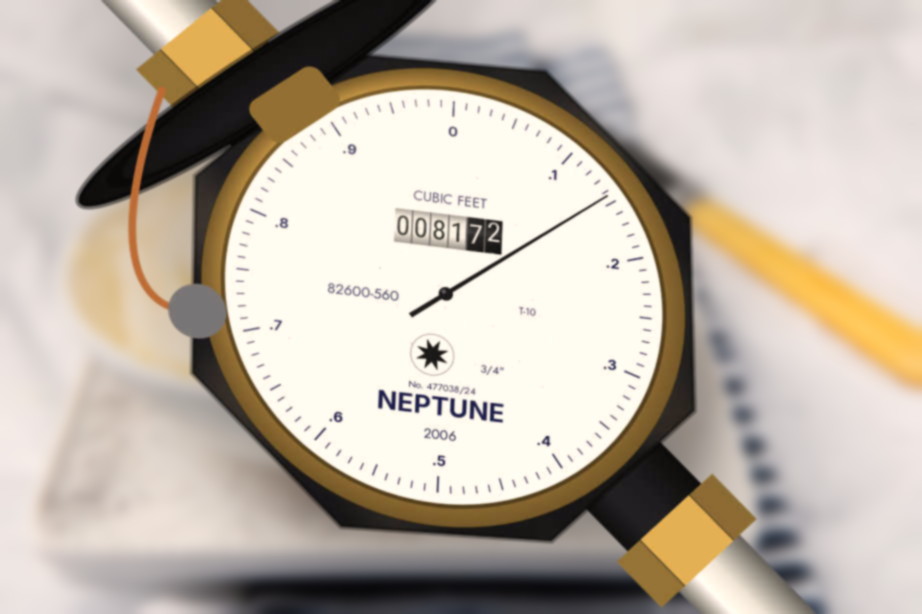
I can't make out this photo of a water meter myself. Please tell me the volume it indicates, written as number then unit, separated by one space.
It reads 8172.14 ft³
